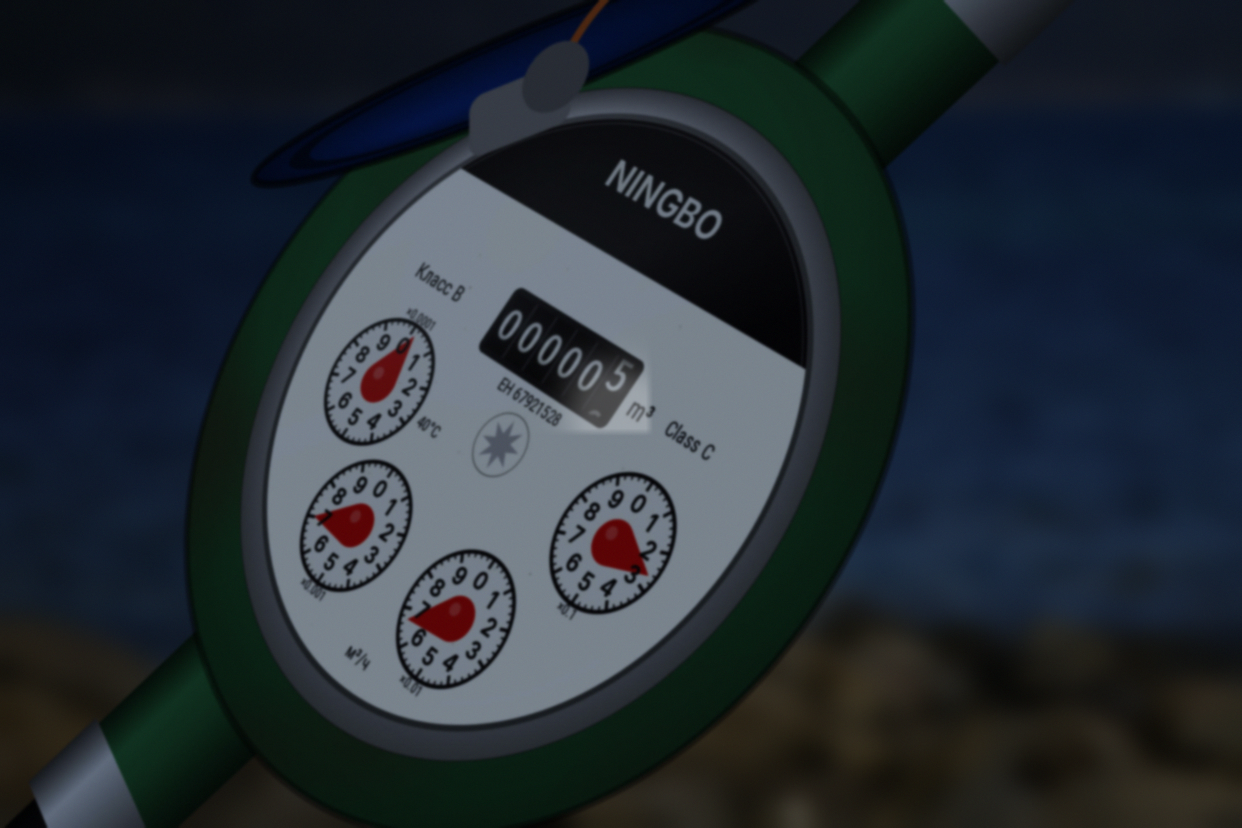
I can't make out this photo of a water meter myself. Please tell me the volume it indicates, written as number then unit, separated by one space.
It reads 5.2670 m³
